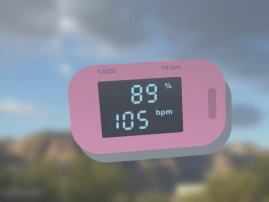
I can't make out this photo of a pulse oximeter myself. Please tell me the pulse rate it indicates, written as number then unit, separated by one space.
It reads 105 bpm
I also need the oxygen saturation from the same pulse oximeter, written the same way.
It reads 89 %
